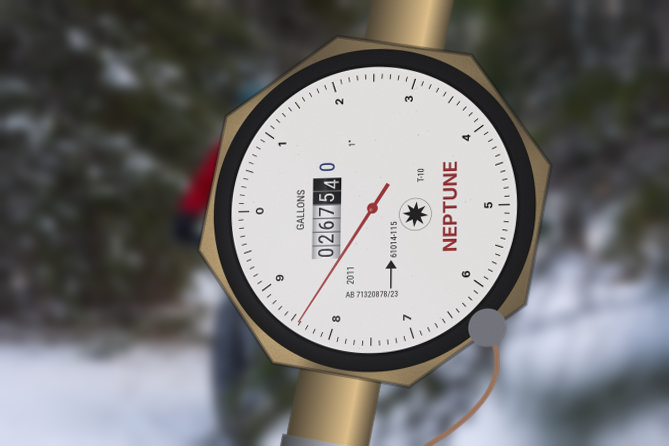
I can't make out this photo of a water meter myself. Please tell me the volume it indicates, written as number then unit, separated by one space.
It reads 267538.4 gal
